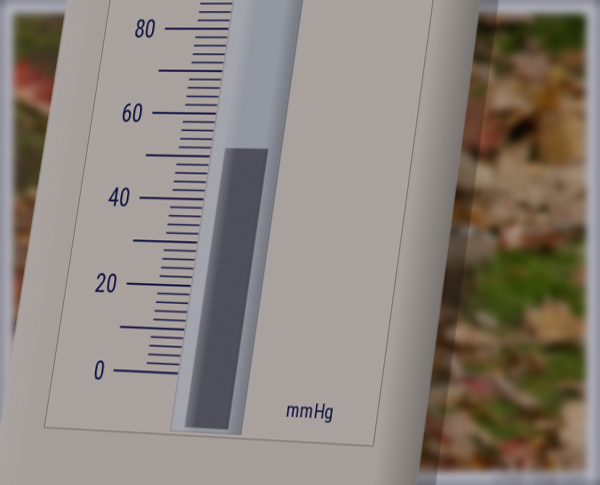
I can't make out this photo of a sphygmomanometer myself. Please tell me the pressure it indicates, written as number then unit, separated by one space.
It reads 52 mmHg
